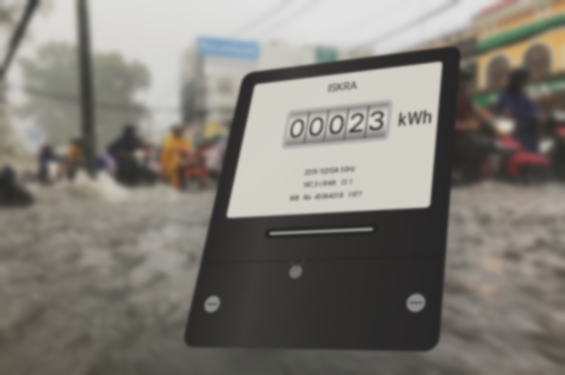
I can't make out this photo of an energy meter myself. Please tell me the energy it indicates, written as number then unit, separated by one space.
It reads 23 kWh
